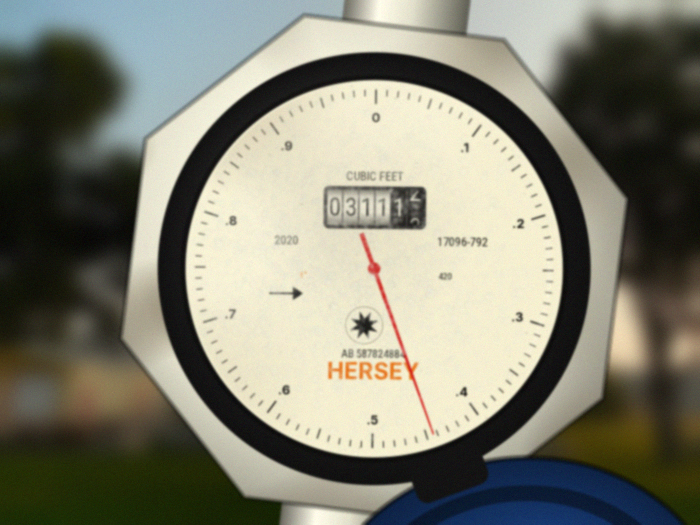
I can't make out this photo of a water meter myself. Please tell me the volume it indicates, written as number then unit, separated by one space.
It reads 31112.44 ft³
